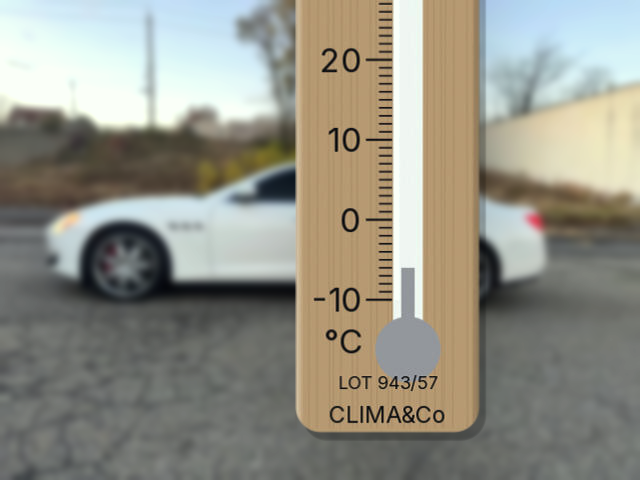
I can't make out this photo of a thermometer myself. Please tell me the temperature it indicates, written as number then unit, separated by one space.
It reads -6 °C
